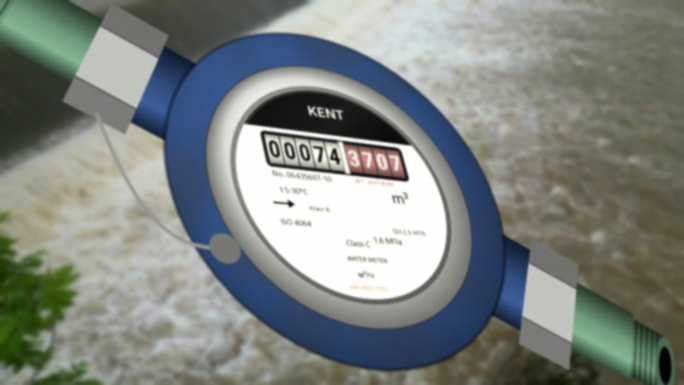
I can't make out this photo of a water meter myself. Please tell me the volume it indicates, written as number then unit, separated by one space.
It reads 74.3707 m³
